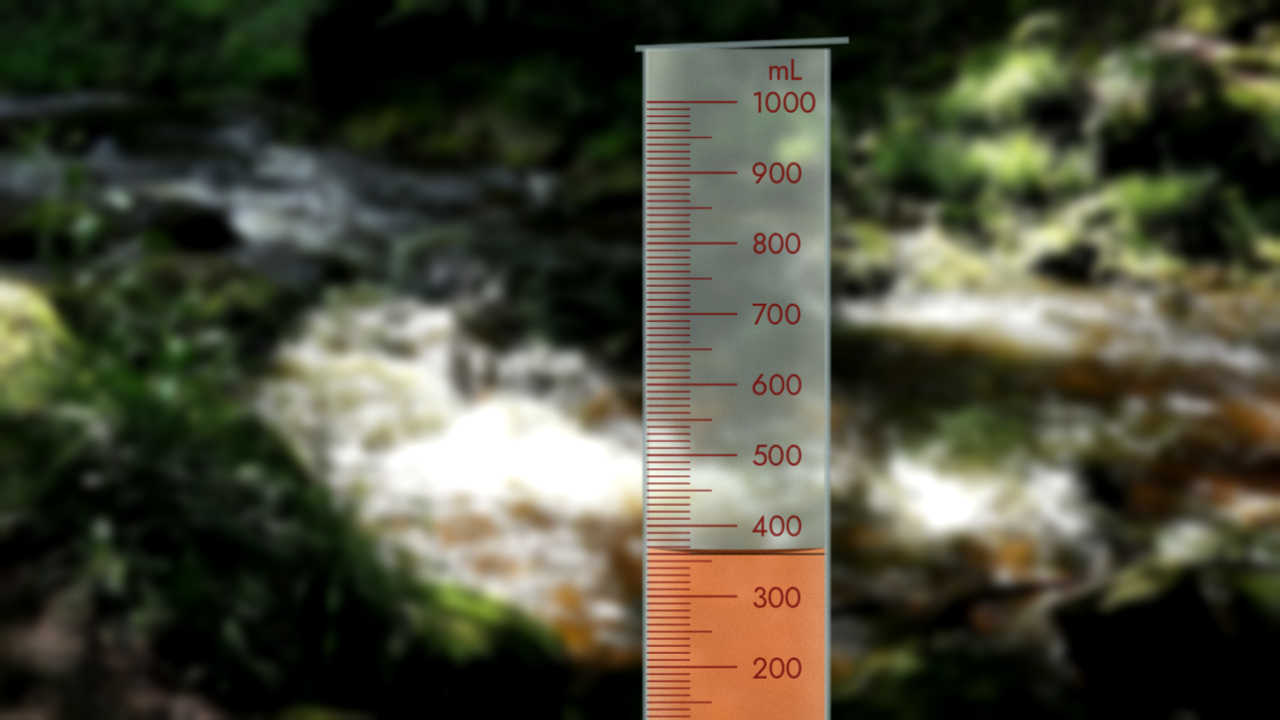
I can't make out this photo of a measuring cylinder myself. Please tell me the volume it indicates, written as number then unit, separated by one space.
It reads 360 mL
